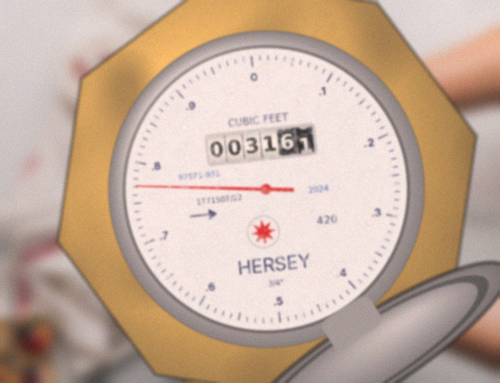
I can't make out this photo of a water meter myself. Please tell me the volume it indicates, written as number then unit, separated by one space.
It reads 3160.77 ft³
